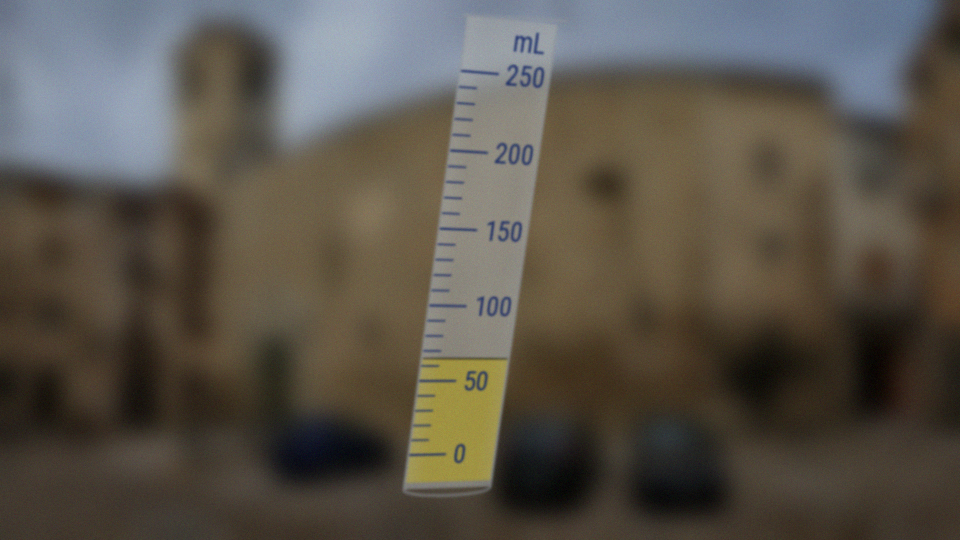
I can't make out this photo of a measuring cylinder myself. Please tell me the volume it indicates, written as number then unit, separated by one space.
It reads 65 mL
